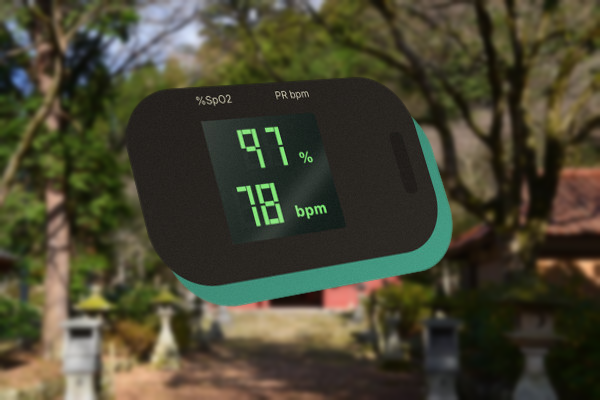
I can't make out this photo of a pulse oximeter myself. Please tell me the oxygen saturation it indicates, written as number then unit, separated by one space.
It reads 97 %
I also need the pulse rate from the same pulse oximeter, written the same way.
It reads 78 bpm
